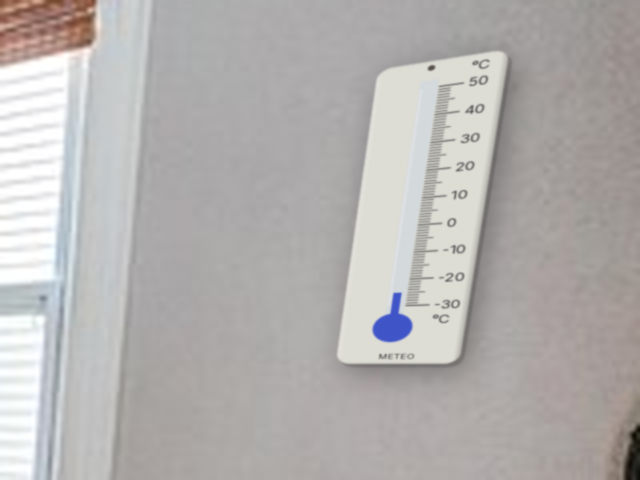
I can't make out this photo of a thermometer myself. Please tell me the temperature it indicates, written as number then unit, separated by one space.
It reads -25 °C
